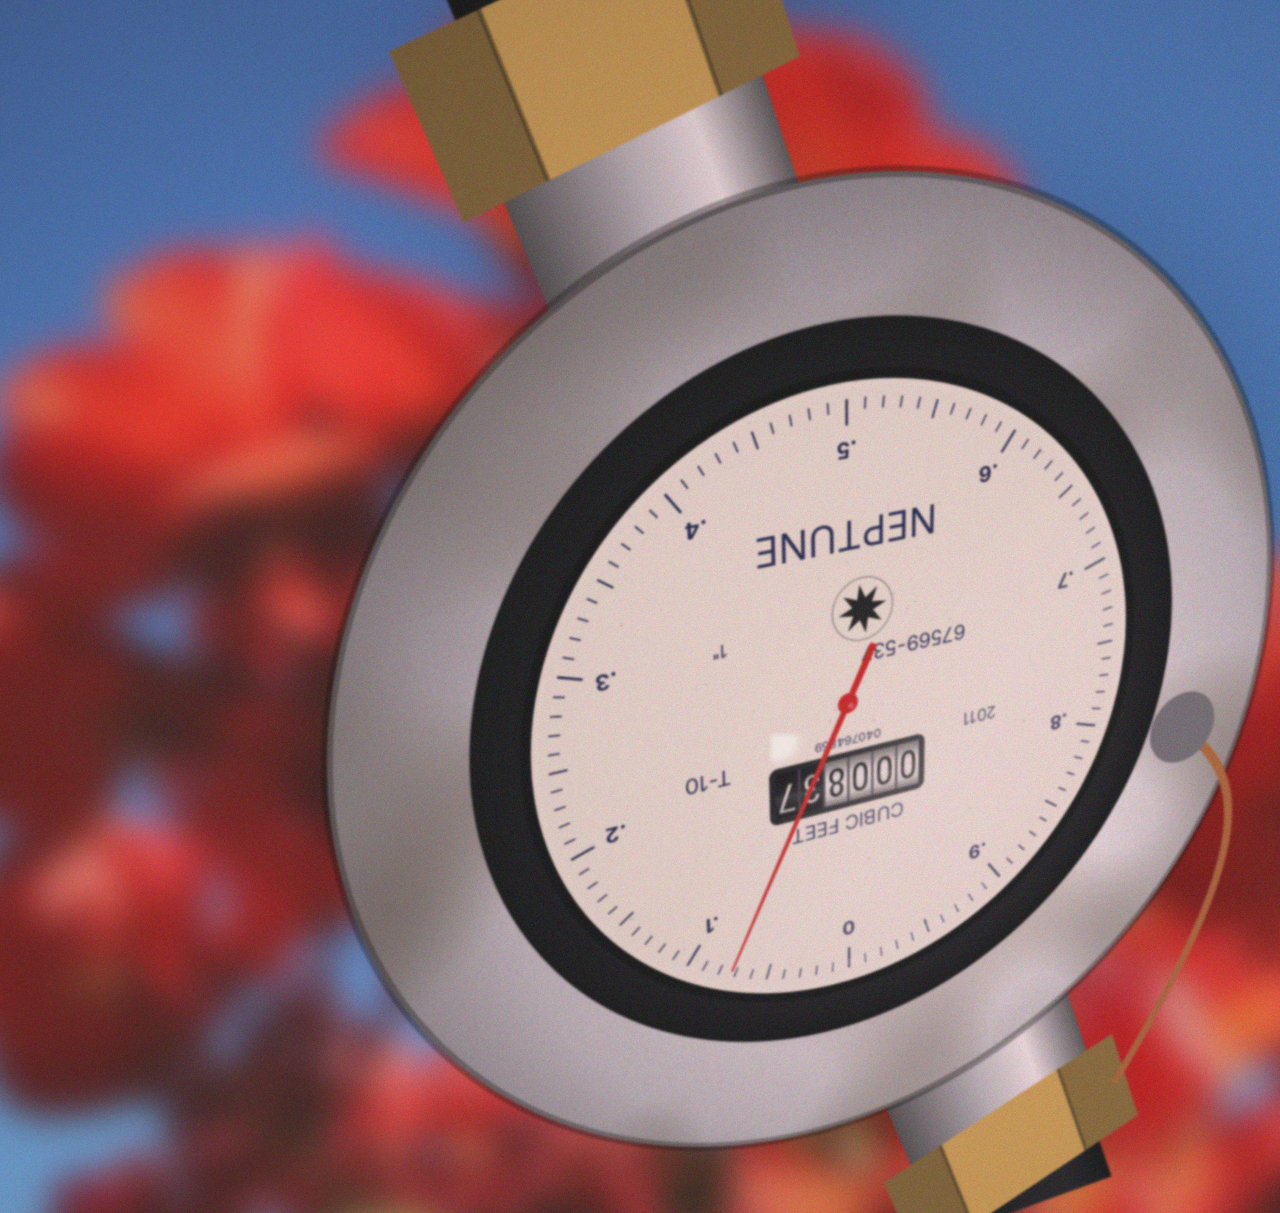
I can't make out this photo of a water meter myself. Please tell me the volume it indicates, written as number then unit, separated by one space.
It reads 837.07 ft³
